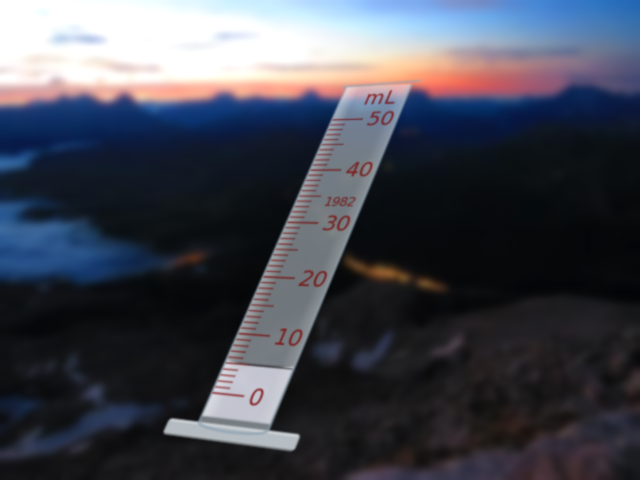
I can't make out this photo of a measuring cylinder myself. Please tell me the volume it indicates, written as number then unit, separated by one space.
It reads 5 mL
